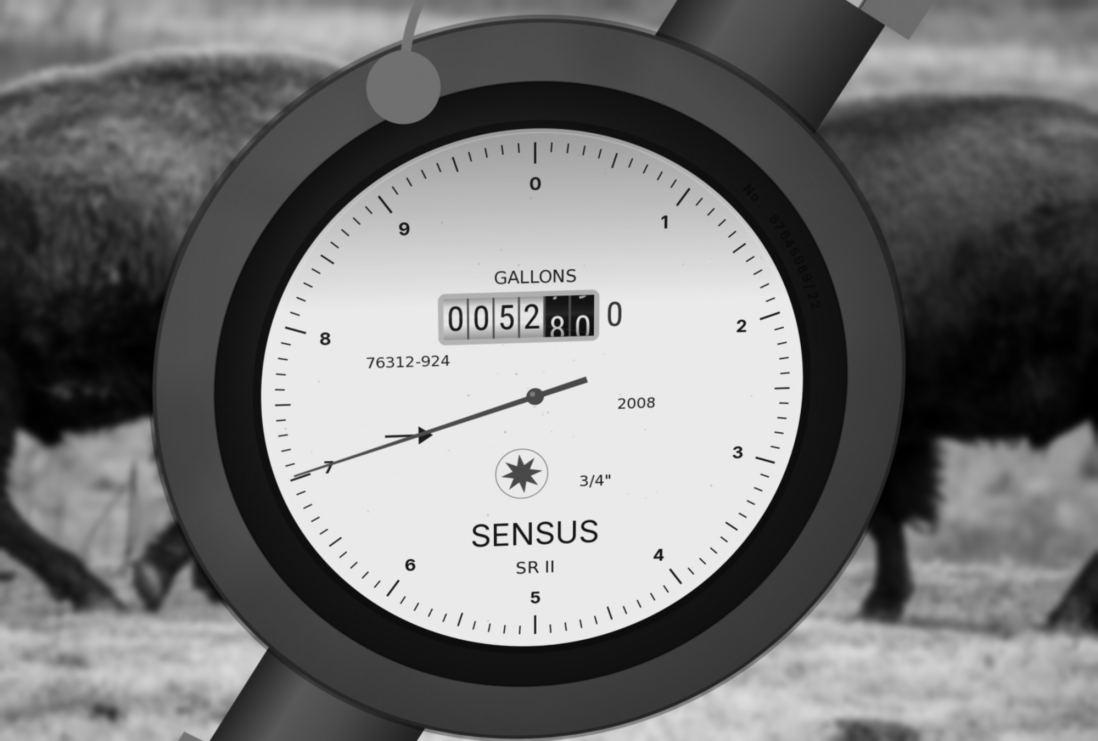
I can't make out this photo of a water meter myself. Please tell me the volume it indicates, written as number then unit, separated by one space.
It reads 52797.0 gal
